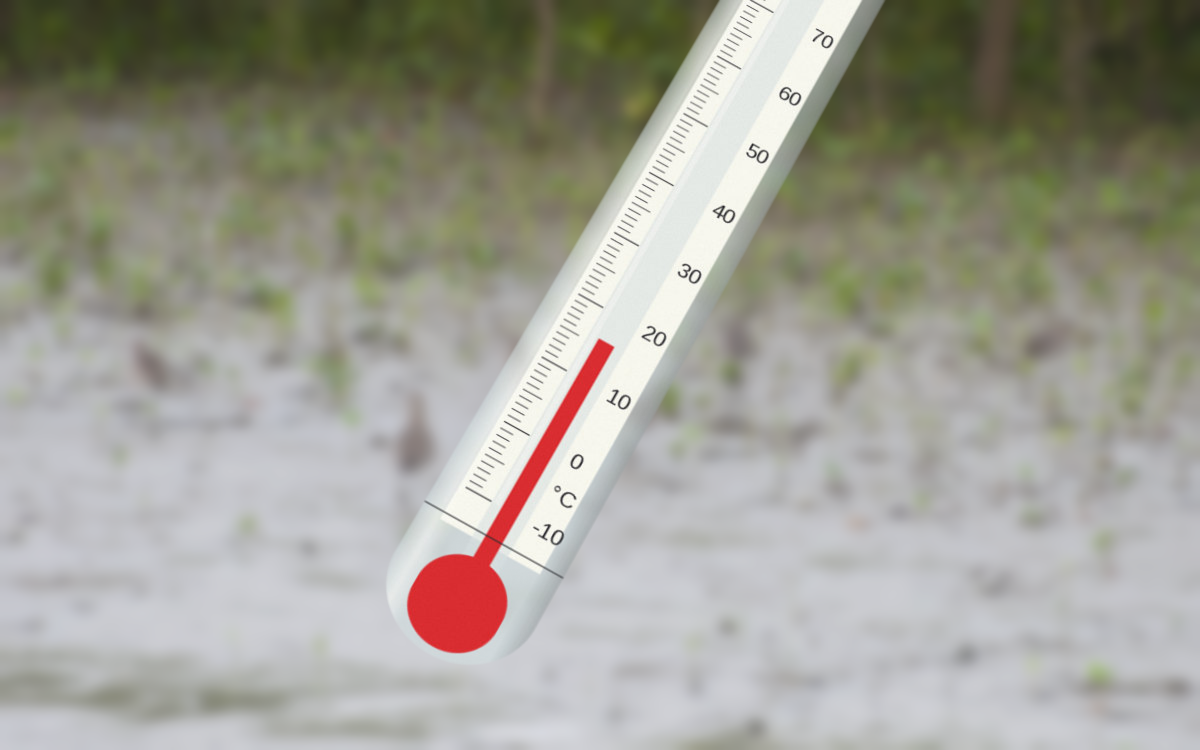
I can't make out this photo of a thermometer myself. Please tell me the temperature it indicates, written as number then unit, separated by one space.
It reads 16 °C
